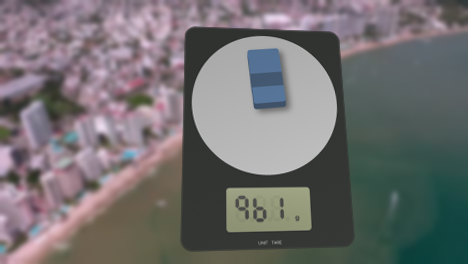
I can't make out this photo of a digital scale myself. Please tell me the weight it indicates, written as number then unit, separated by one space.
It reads 961 g
